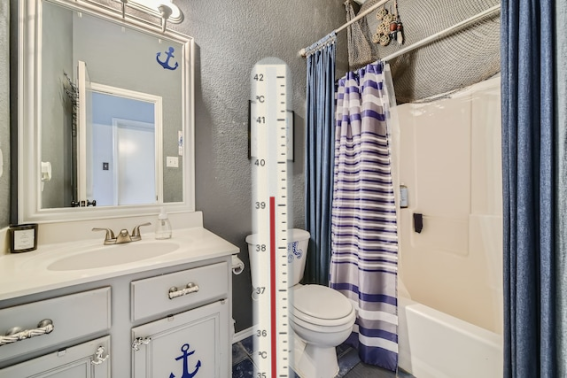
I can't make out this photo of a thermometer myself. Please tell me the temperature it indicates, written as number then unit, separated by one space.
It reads 39.2 °C
